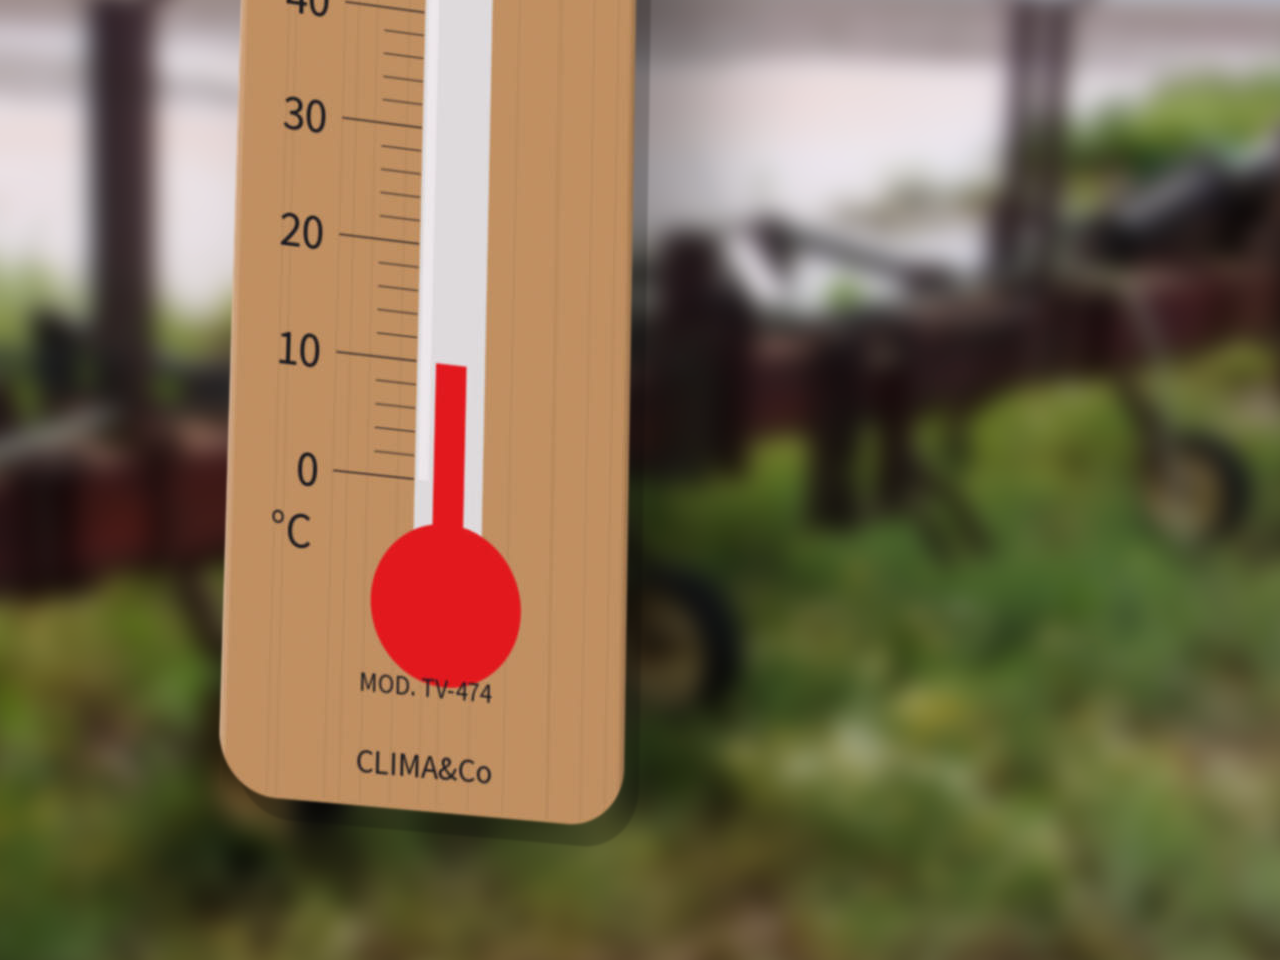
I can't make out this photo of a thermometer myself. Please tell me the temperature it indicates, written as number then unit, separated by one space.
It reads 10 °C
